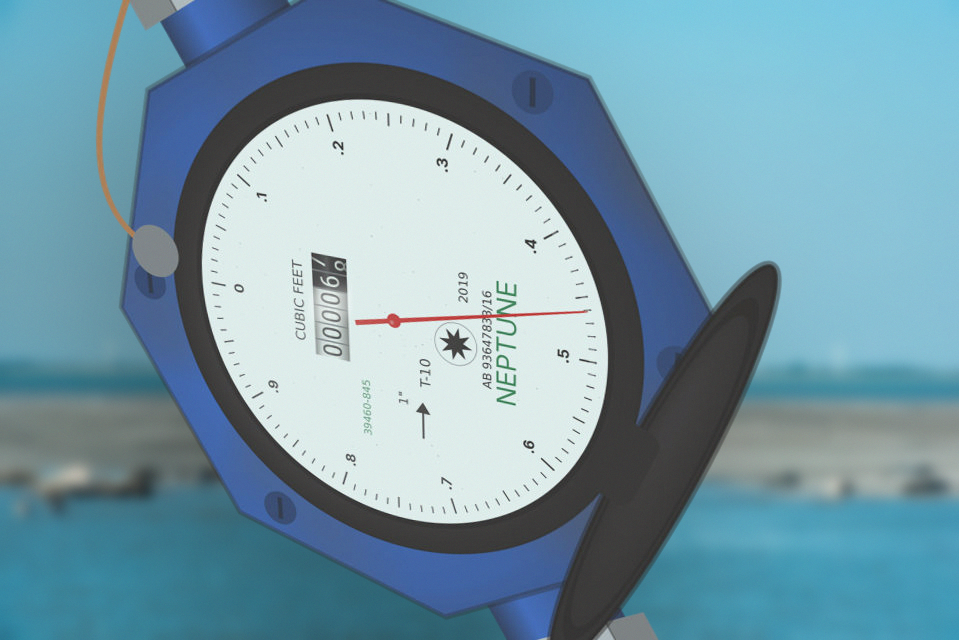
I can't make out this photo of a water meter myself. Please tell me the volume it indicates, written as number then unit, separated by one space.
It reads 67.46 ft³
